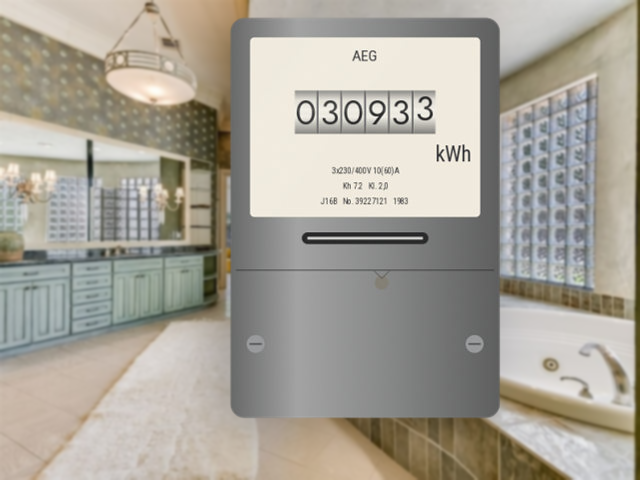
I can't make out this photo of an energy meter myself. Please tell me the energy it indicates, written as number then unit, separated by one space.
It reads 30933 kWh
